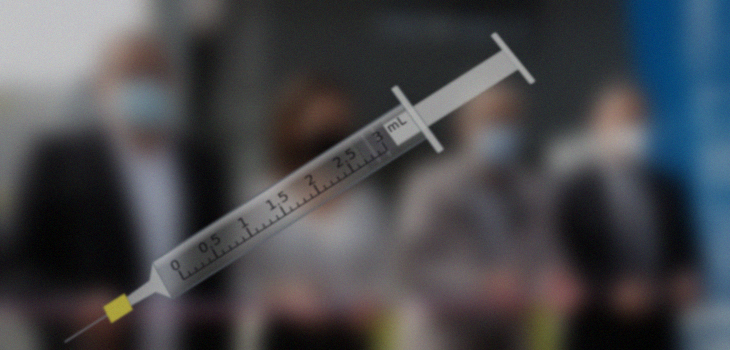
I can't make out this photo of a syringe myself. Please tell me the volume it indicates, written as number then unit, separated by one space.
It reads 2.7 mL
